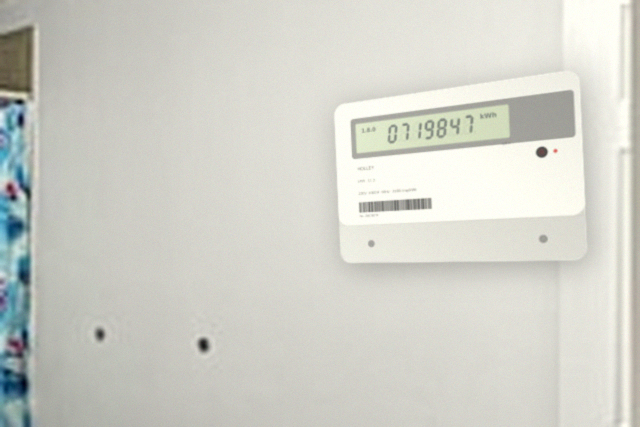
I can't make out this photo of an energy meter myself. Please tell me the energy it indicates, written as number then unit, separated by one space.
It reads 719847 kWh
